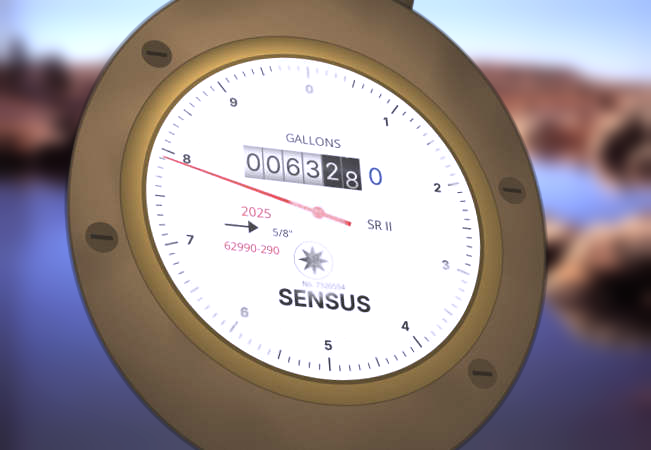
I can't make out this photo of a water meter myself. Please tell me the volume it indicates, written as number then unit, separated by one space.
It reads 63277.9 gal
